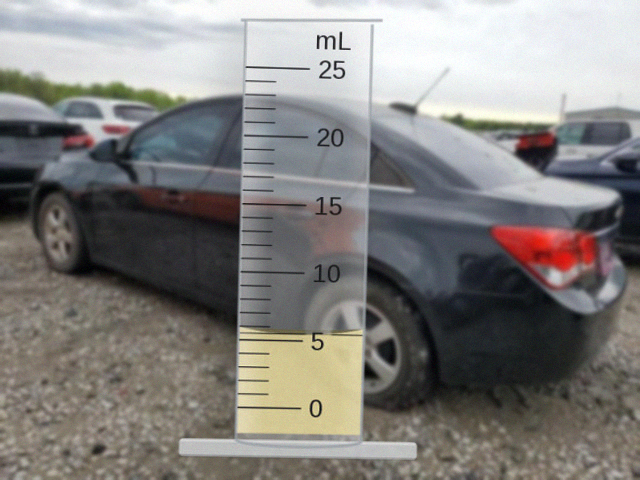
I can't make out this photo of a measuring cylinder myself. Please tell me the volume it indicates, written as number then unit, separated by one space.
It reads 5.5 mL
